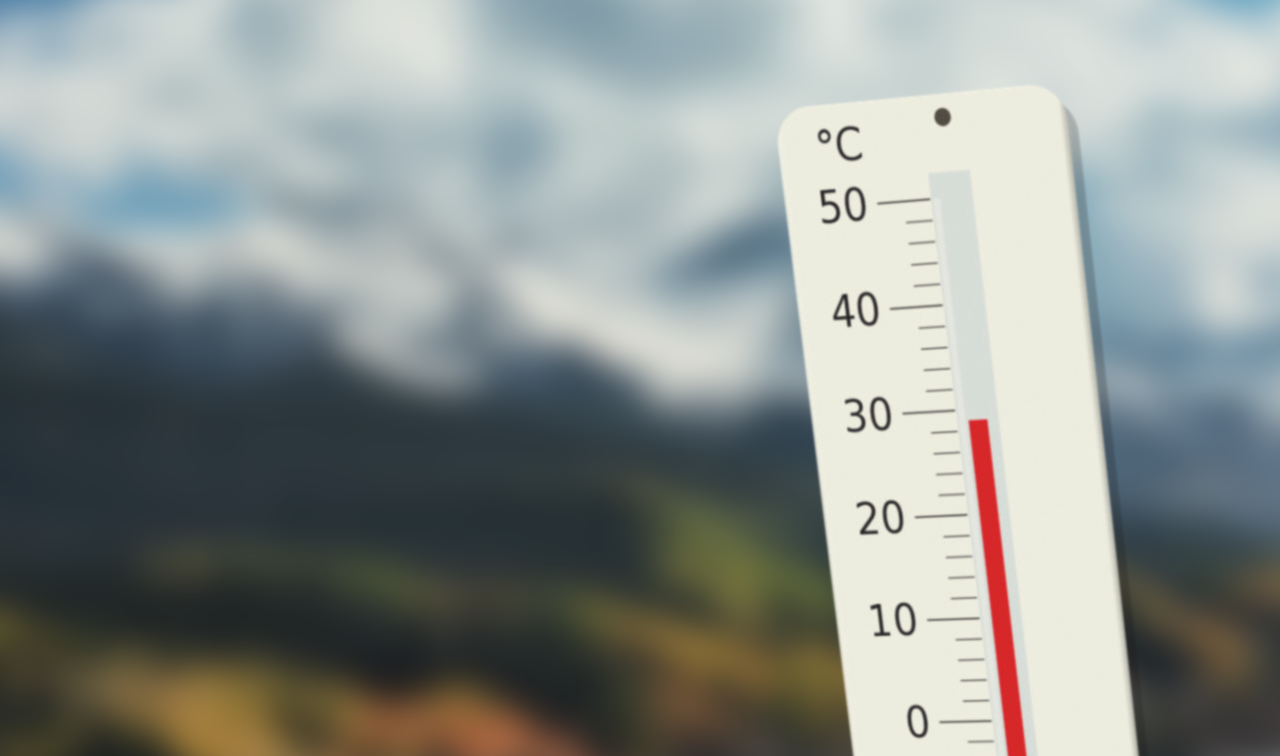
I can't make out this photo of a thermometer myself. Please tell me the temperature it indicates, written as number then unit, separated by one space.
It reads 29 °C
